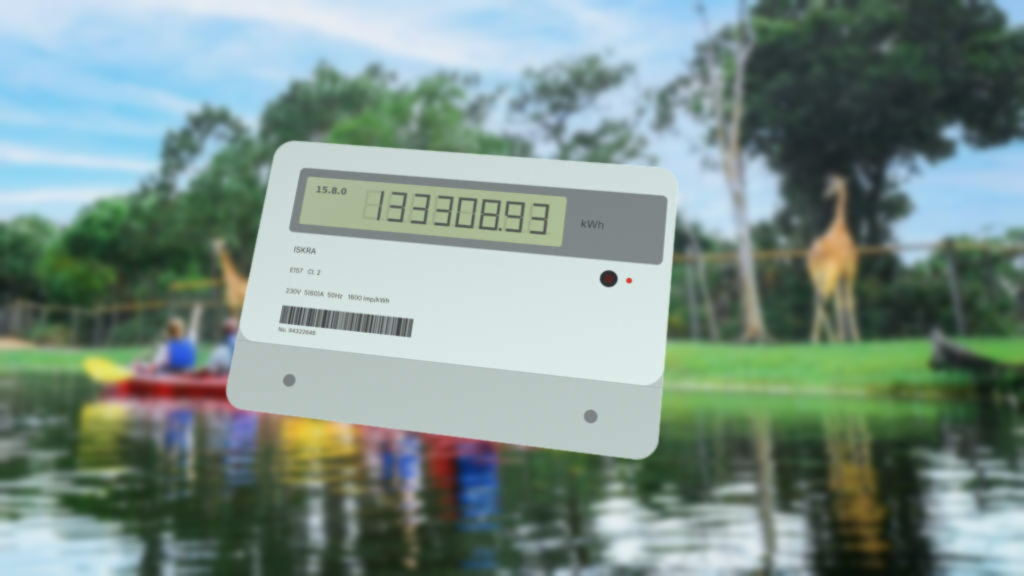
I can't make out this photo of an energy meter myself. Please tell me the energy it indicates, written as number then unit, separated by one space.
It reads 133308.93 kWh
